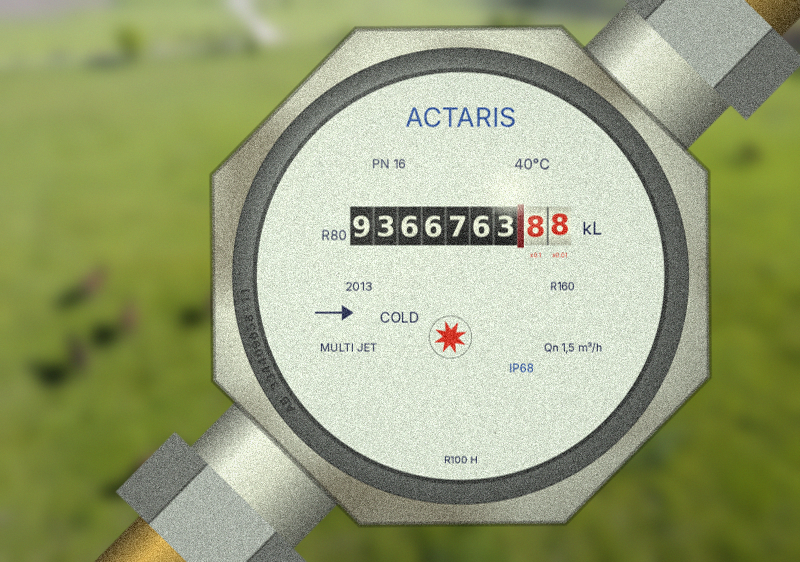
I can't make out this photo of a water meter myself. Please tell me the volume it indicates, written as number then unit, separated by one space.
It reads 9366763.88 kL
